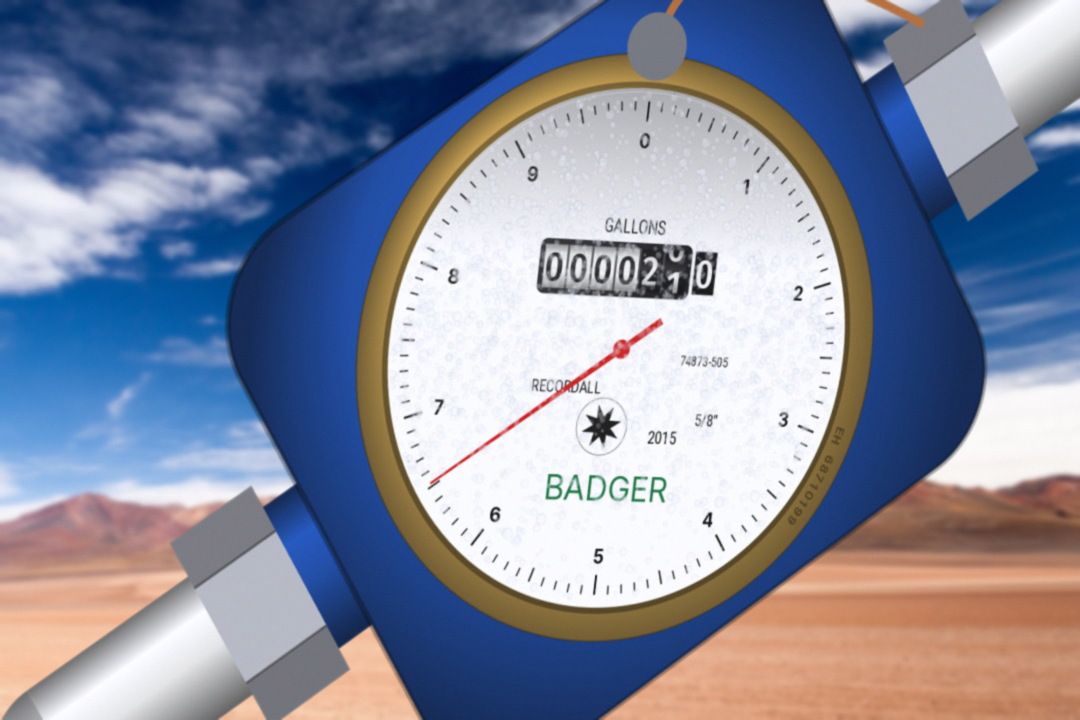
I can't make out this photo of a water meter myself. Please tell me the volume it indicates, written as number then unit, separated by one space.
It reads 206.5 gal
